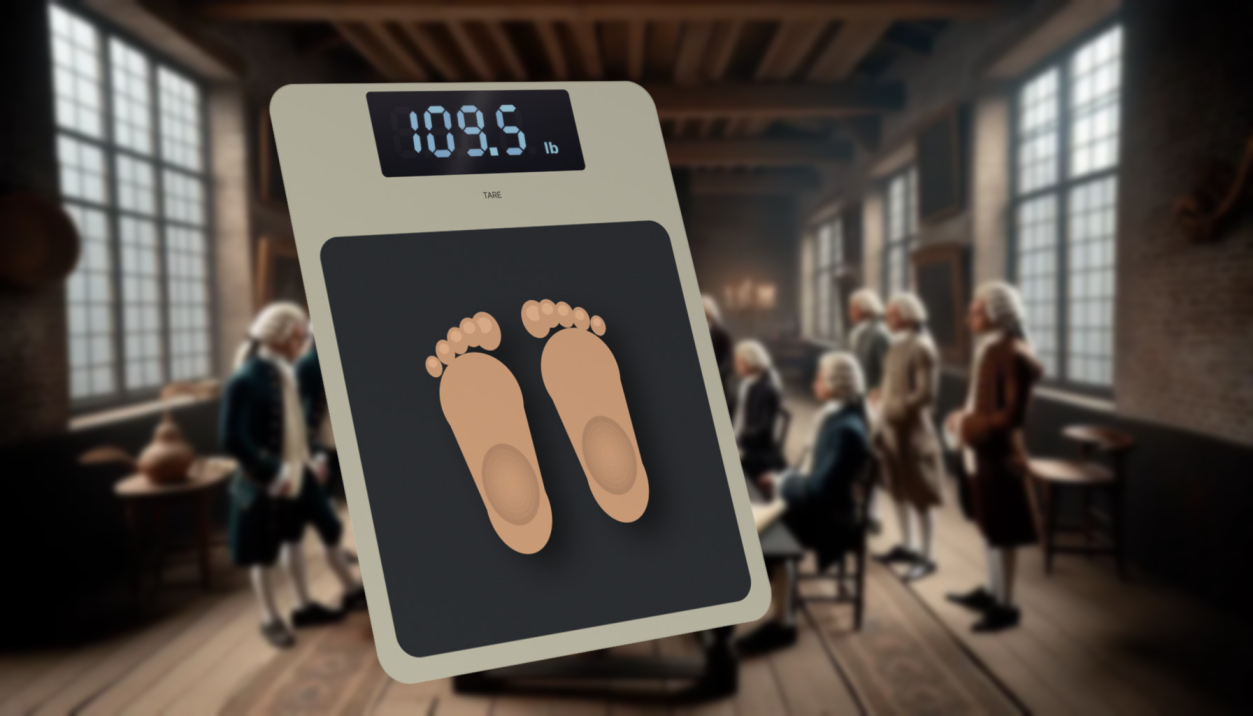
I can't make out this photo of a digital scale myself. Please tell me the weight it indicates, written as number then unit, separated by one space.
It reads 109.5 lb
